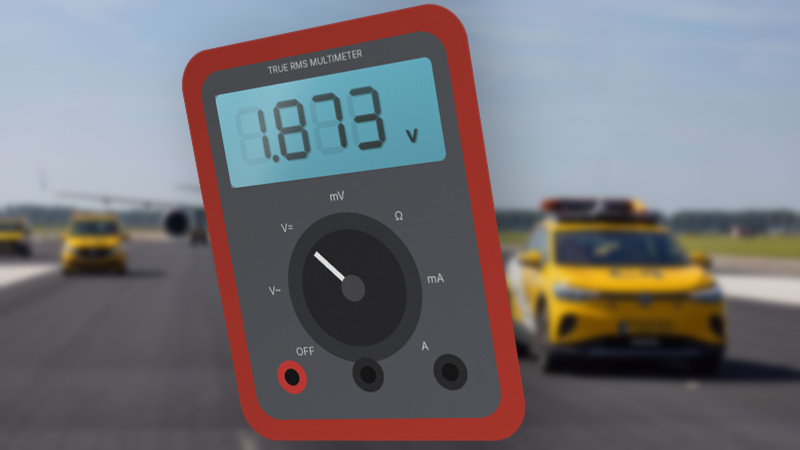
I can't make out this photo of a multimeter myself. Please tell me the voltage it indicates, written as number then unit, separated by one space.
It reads 1.873 V
